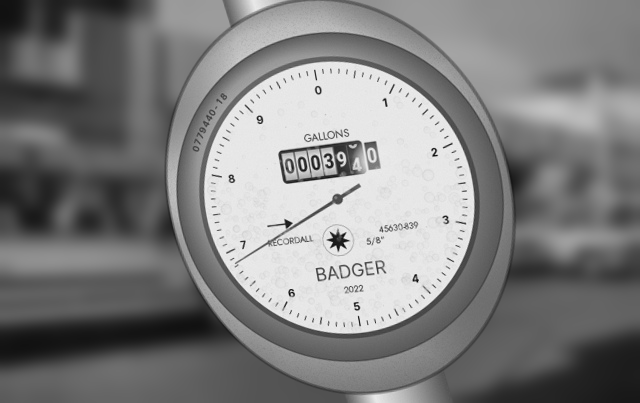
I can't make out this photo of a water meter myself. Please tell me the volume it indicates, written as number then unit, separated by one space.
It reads 3936.8 gal
